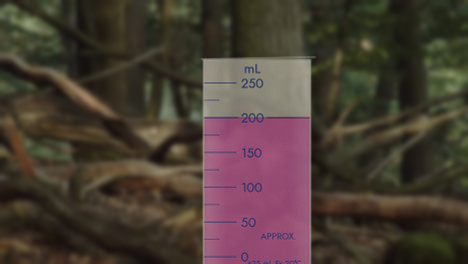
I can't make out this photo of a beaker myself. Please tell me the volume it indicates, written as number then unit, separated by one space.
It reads 200 mL
